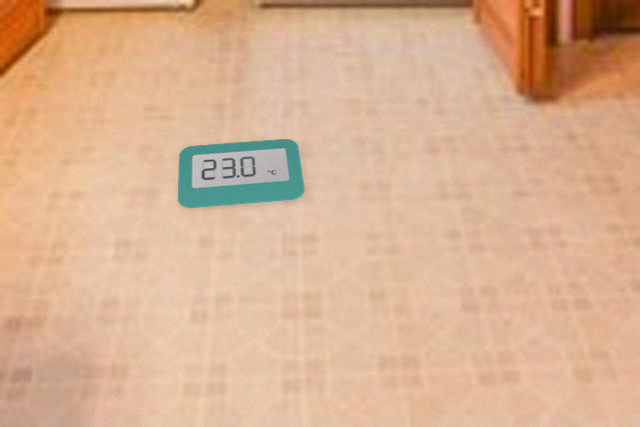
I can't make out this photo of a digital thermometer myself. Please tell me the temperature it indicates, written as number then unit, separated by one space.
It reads 23.0 °C
